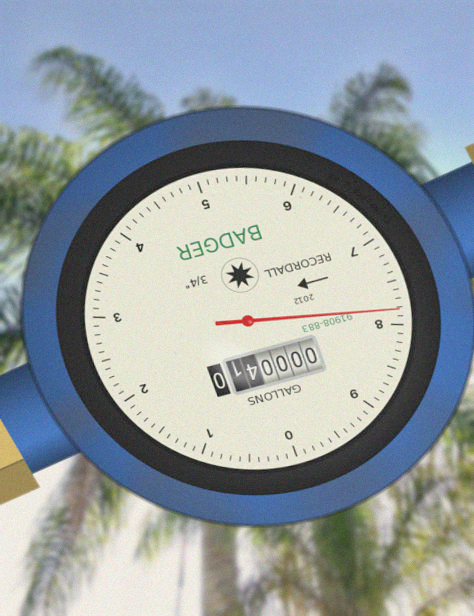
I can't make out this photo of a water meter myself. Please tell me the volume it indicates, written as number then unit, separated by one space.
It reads 407.8 gal
